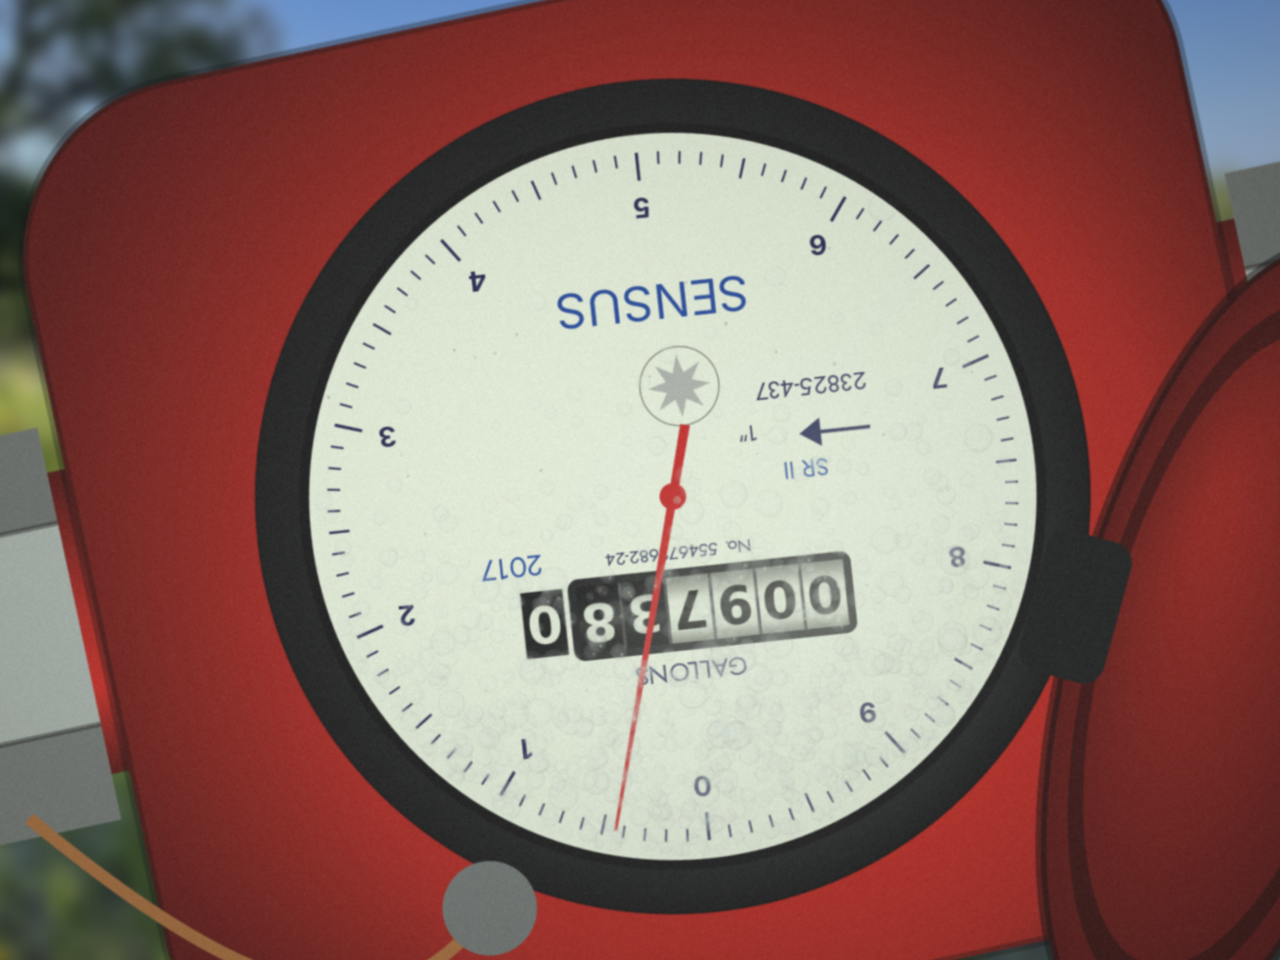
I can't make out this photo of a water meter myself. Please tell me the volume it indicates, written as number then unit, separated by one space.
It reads 97380.4 gal
